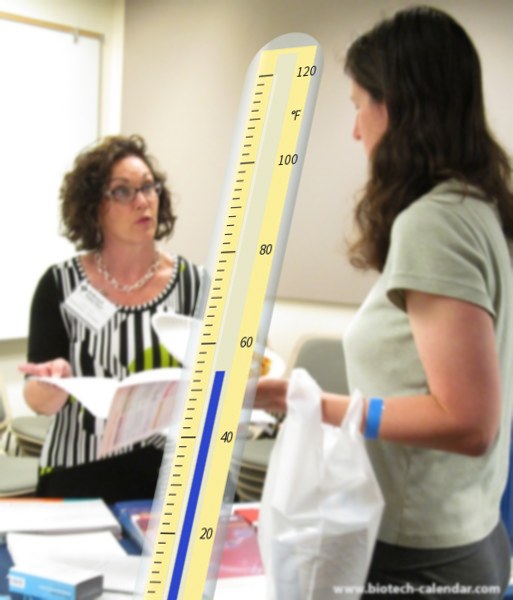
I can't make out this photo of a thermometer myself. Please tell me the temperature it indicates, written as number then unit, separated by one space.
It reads 54 °F
